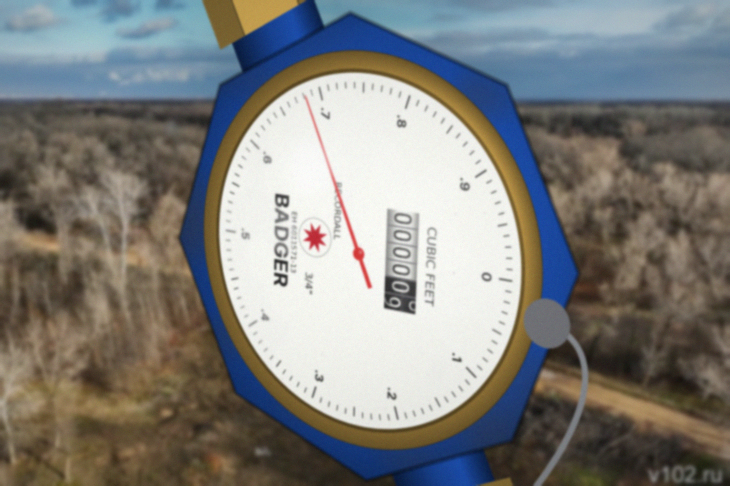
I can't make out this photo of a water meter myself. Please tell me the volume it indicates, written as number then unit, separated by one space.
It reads 8.68 ft³
